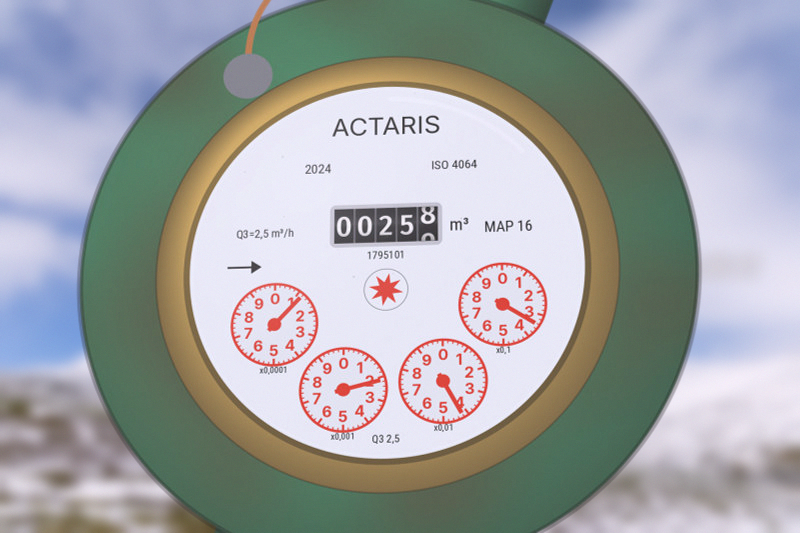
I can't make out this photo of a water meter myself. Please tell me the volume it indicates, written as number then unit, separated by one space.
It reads 258.3421 m³
